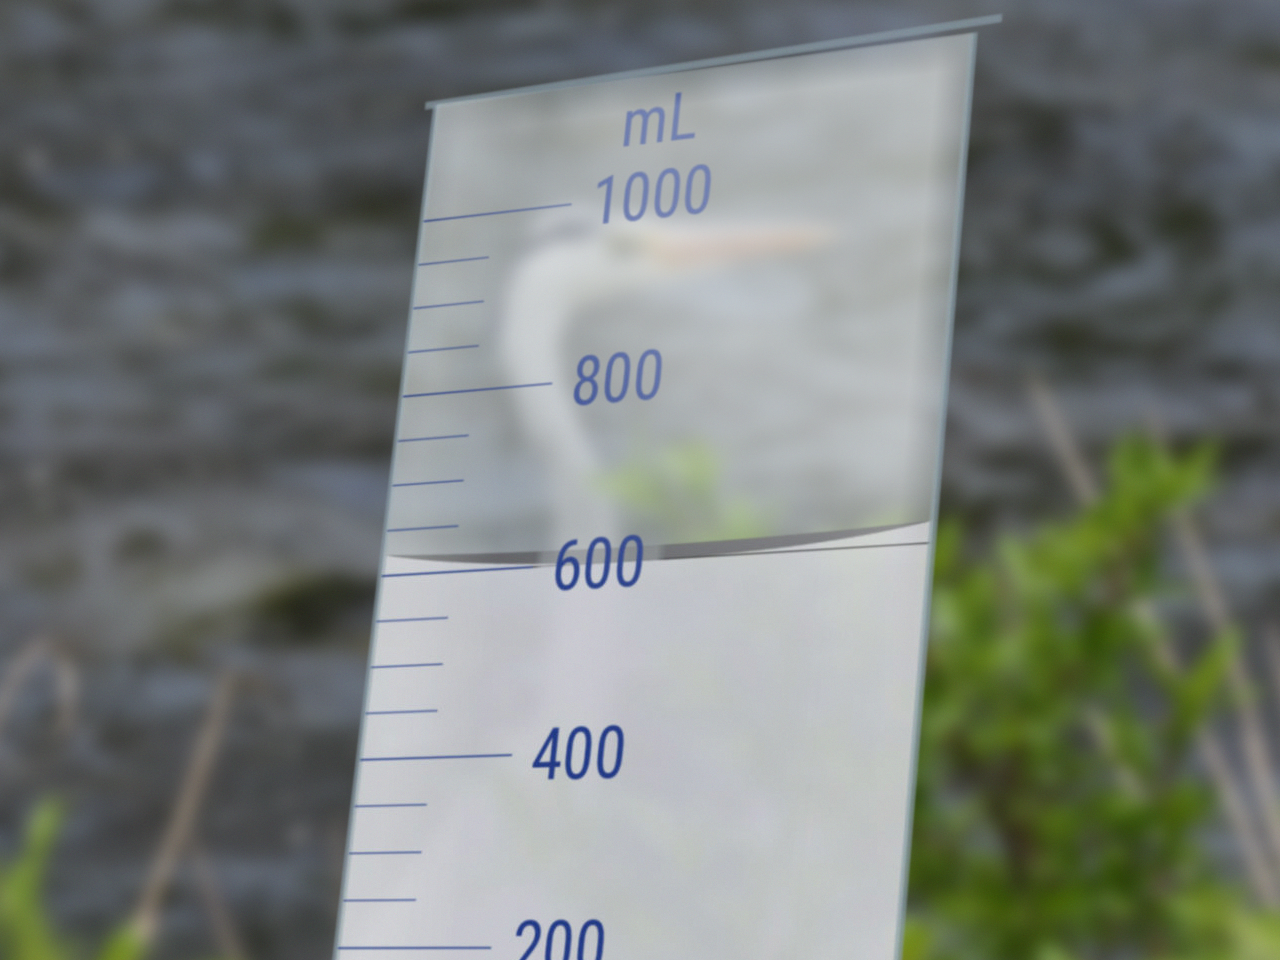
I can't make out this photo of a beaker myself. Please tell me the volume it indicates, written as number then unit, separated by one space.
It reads 600 mL
